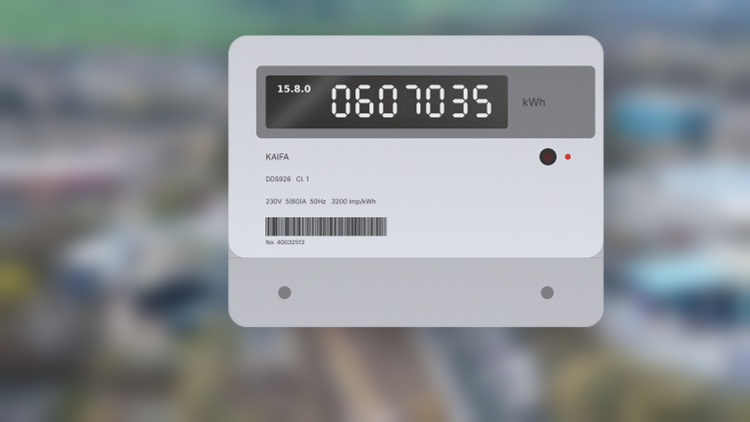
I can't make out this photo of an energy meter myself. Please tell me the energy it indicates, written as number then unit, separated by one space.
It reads 607035 kWh
